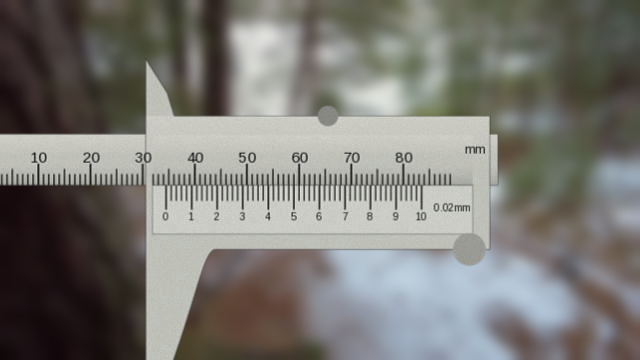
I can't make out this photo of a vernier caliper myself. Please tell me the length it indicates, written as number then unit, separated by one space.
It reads 34.5 mm
